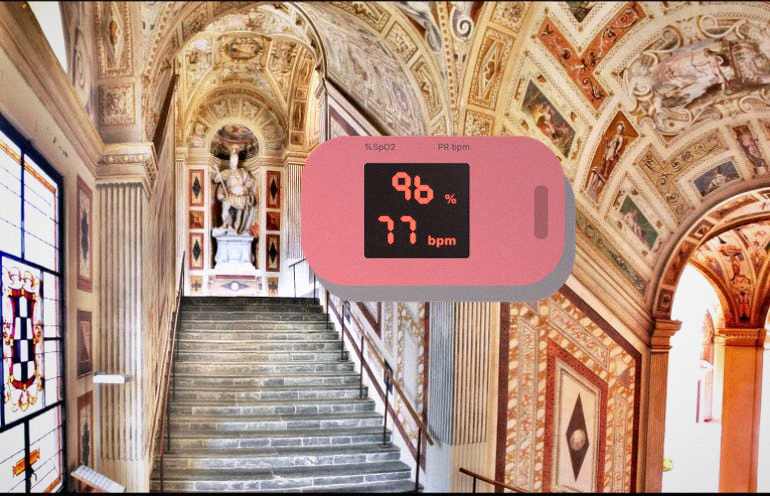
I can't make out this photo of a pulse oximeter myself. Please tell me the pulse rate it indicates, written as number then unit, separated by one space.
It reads 77 bpm
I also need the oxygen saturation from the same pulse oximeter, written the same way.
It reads 96 %
